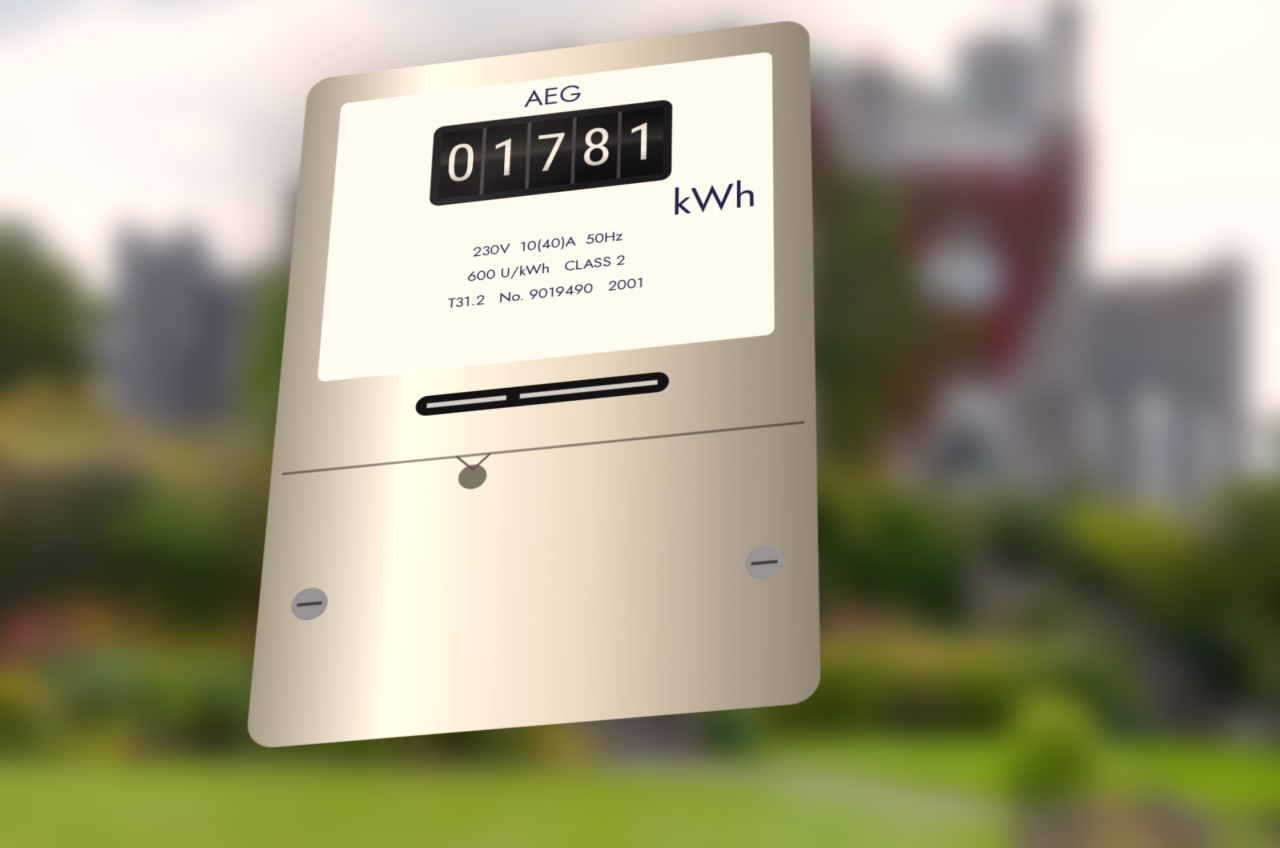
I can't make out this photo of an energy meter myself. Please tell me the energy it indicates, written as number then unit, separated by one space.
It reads 1781 kWh
